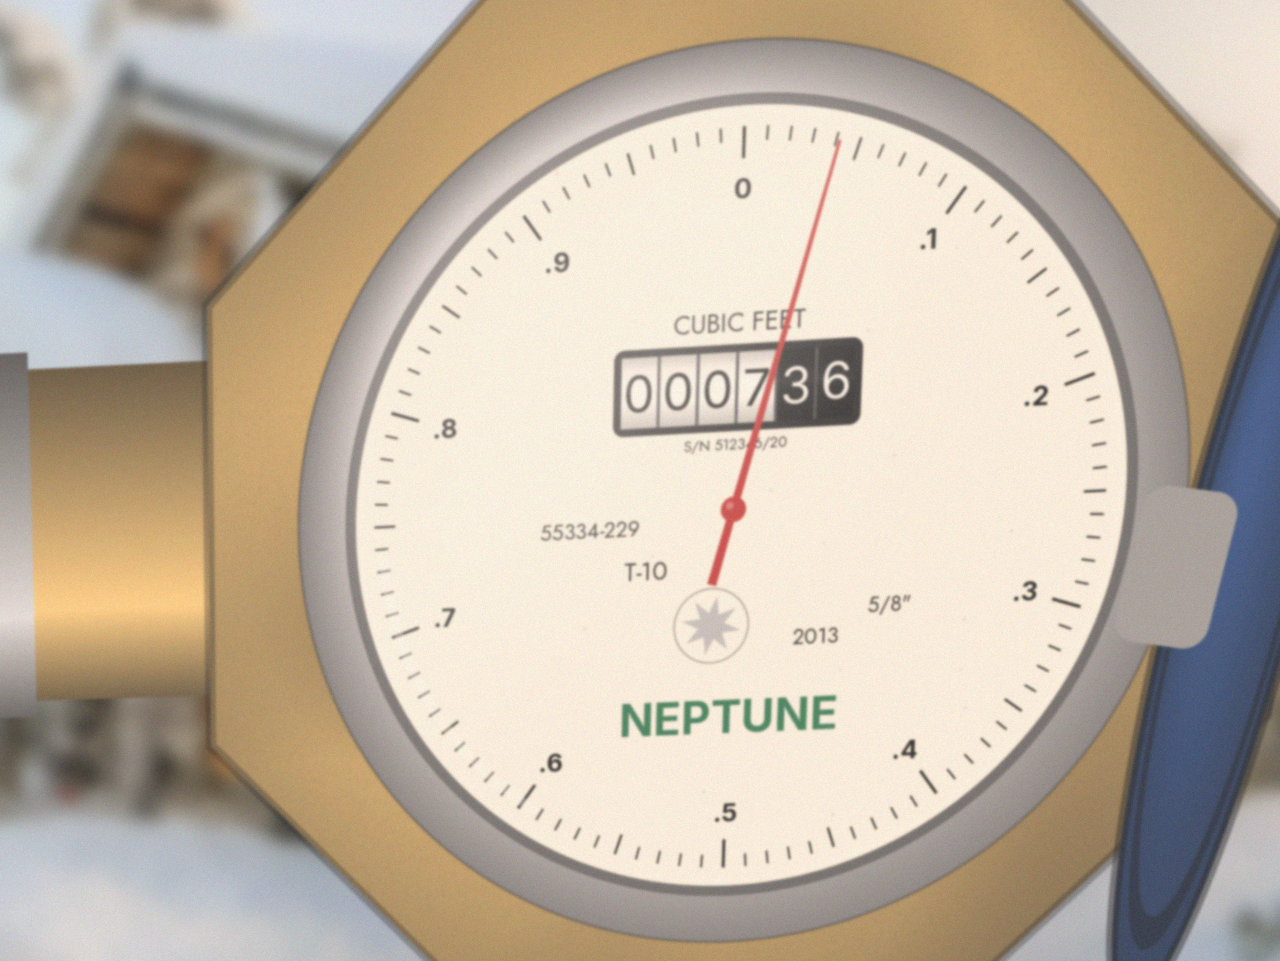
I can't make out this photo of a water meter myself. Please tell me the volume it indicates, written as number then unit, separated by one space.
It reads 736.04 ft³
